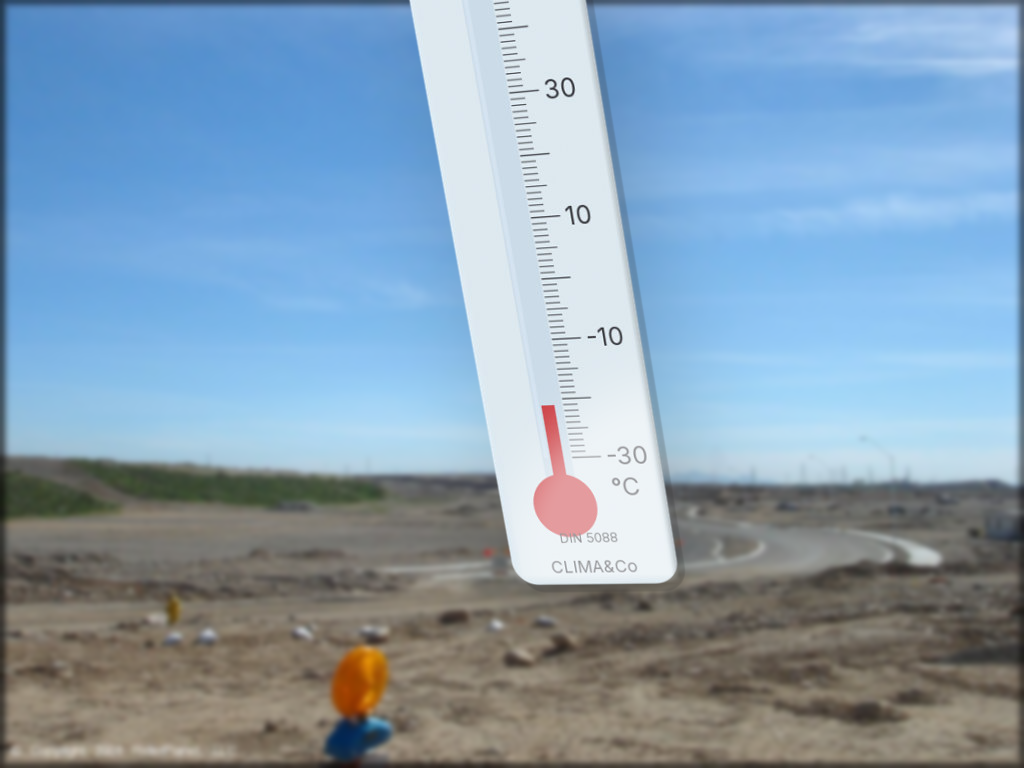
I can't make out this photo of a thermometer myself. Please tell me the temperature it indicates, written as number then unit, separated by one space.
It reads -21 °C
